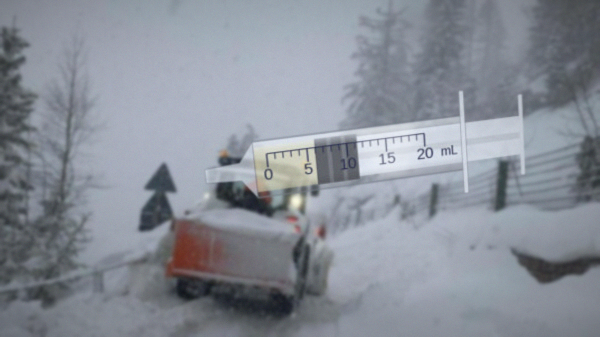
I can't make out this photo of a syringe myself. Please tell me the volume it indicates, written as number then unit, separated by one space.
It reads 6 mL
